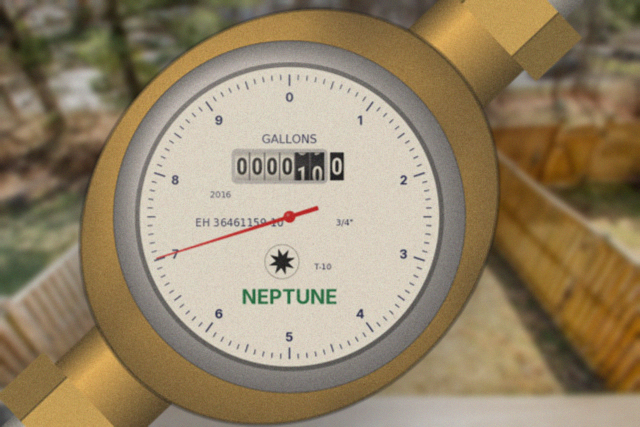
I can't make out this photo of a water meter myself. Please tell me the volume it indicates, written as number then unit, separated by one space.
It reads 97.0 gal
